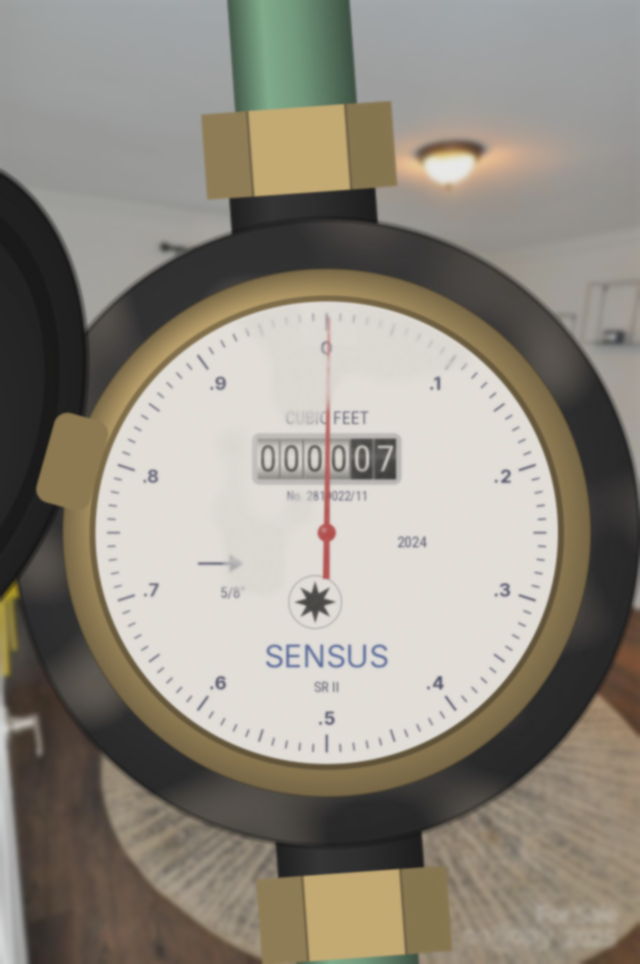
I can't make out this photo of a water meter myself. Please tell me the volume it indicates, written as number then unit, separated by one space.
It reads 7.00 ft³
